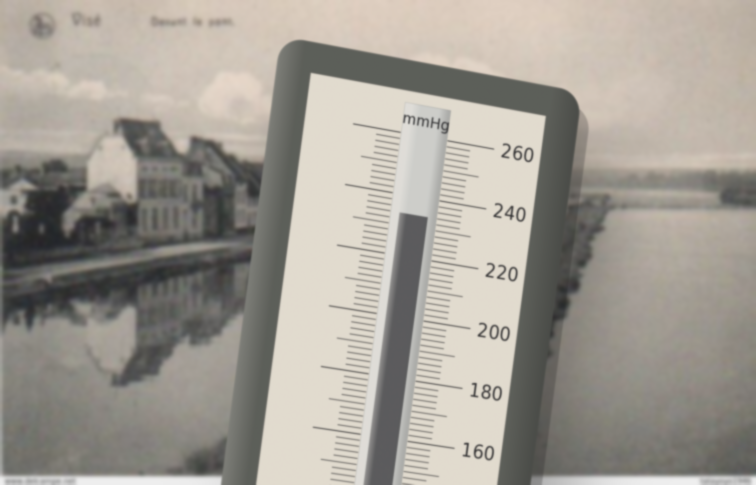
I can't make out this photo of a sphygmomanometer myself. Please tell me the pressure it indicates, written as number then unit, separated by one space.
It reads 234 mmHg
